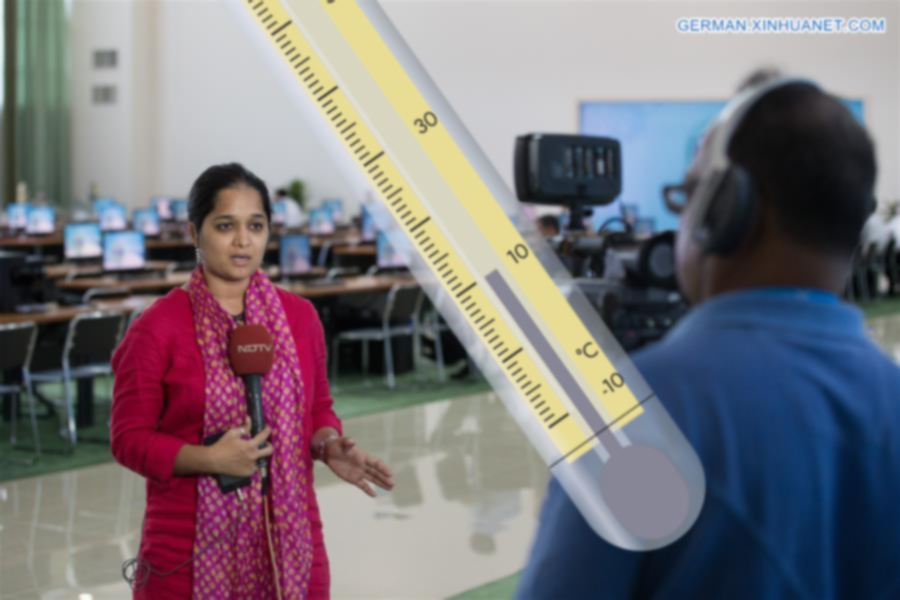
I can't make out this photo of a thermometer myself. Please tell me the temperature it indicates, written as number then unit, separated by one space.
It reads 10 °C
